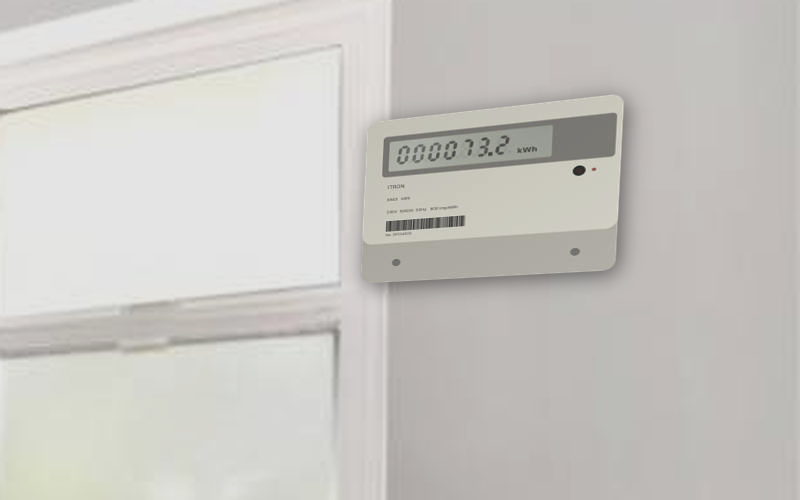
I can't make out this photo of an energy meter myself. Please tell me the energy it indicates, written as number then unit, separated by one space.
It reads 73.2 kWh
